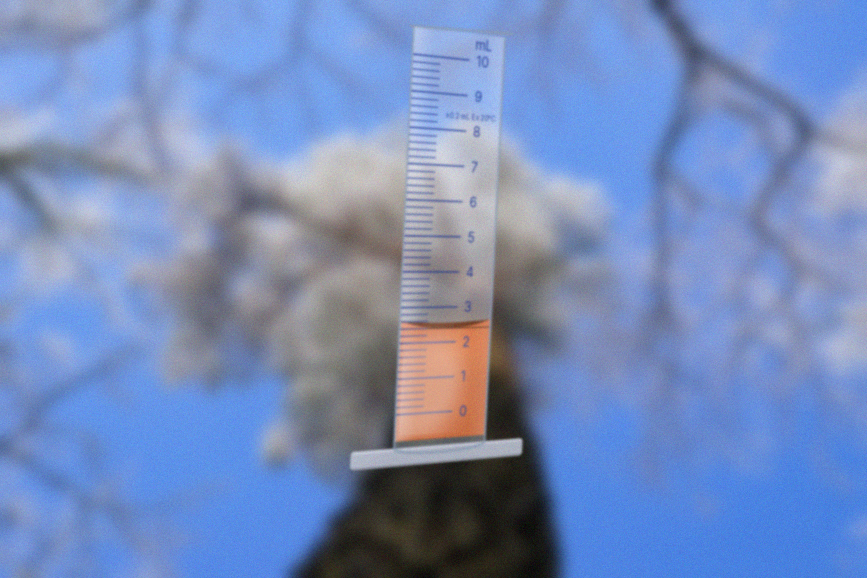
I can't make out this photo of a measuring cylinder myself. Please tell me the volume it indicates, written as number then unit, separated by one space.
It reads 2.4 mL
